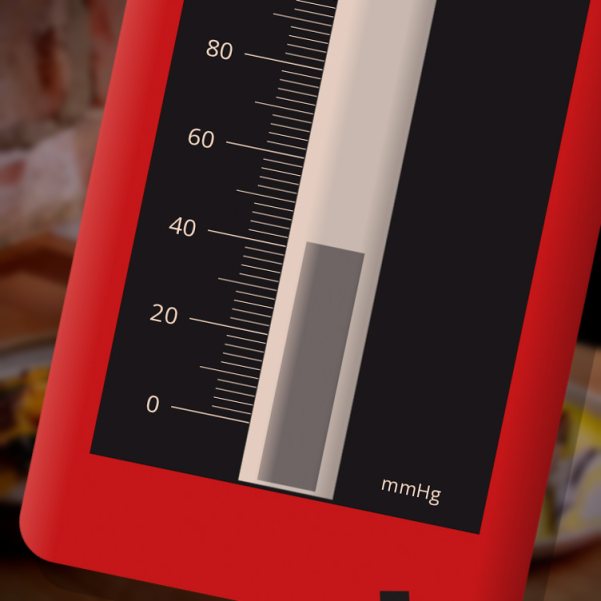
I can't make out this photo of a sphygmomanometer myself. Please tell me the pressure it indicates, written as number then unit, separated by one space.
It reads 42 mmHg
